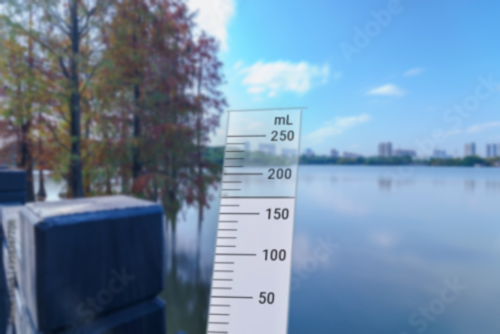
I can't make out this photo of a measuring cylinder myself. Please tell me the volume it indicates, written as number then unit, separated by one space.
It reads 170 mL
